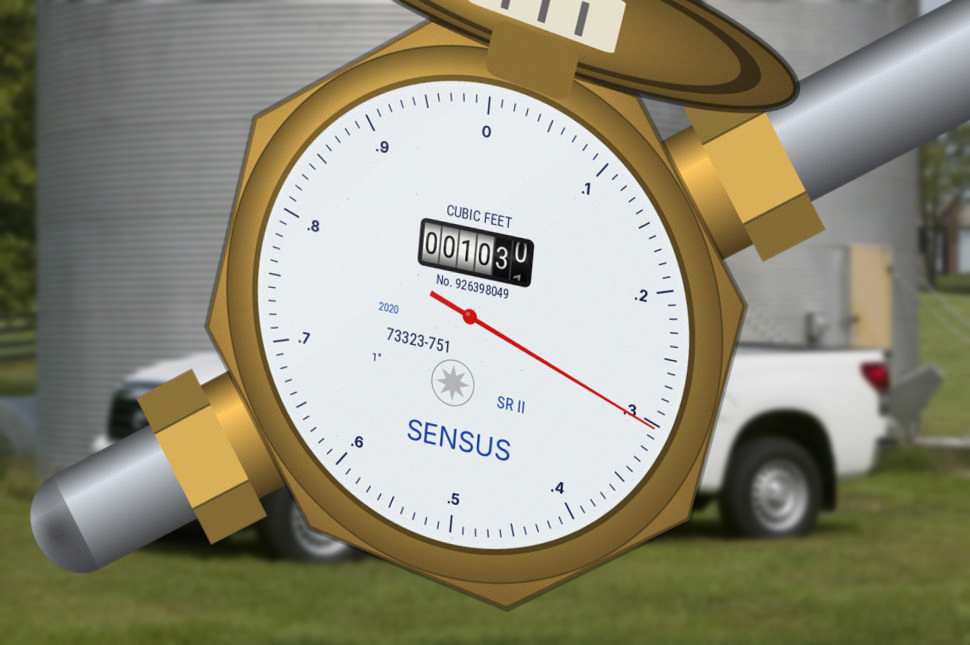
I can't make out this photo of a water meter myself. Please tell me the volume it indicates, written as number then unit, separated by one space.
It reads 1030.30 ft³
